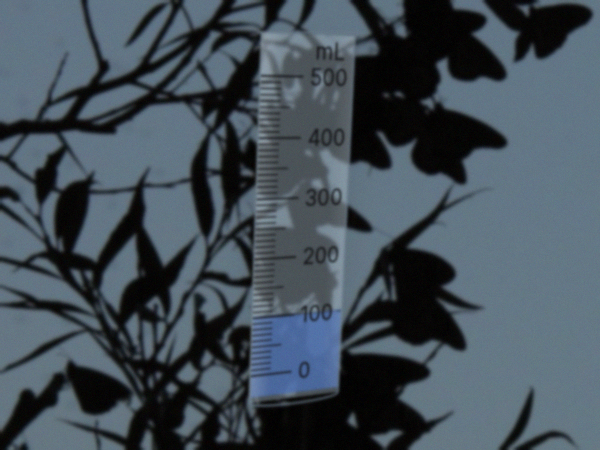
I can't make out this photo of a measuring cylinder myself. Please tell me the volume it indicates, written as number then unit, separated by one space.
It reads 100 mL
